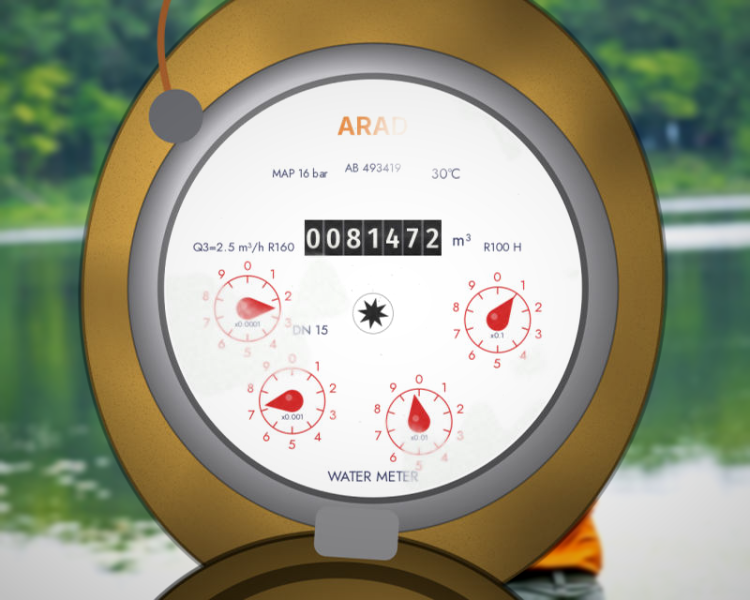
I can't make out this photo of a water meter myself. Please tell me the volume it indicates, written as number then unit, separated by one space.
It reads 81472.0972 m³
